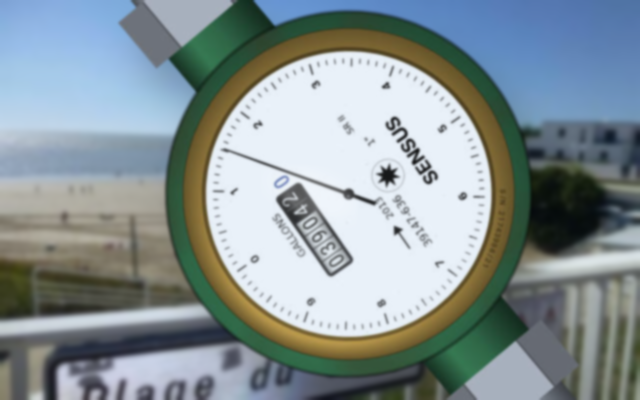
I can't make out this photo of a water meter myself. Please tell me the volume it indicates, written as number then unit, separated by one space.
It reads 390421.5 gal
